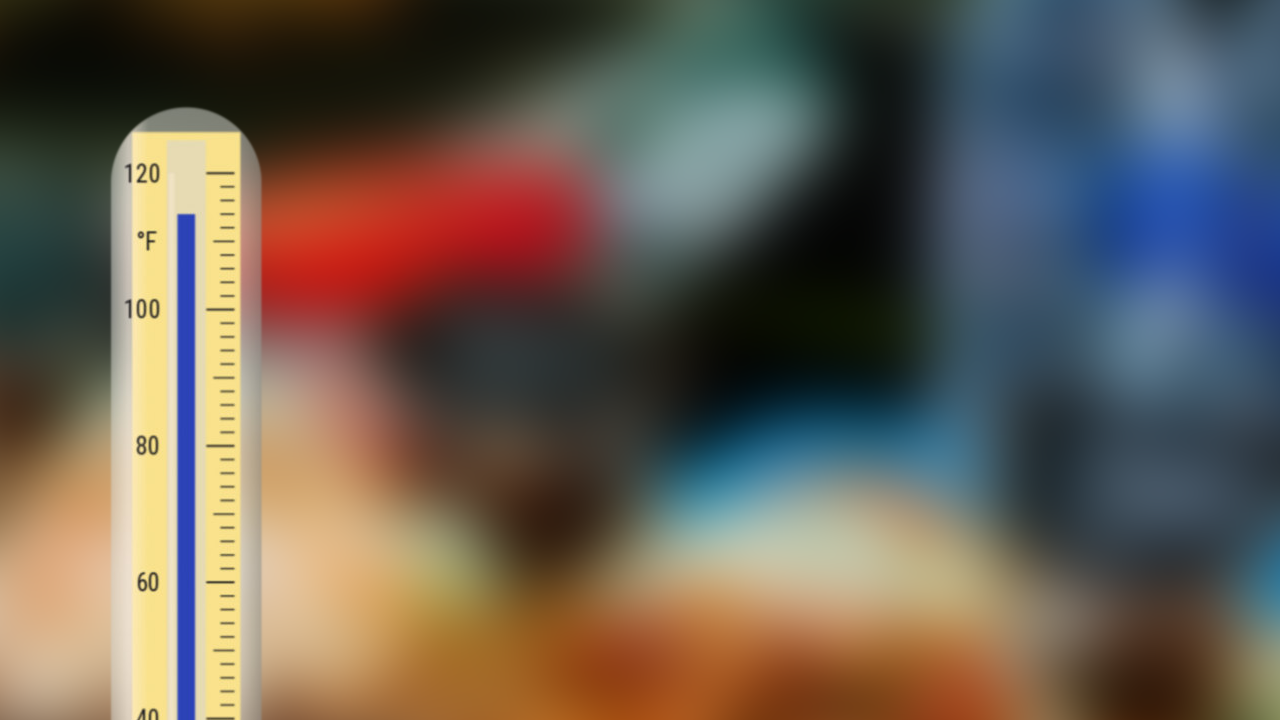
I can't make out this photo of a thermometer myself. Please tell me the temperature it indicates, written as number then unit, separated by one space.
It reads 114 °F
